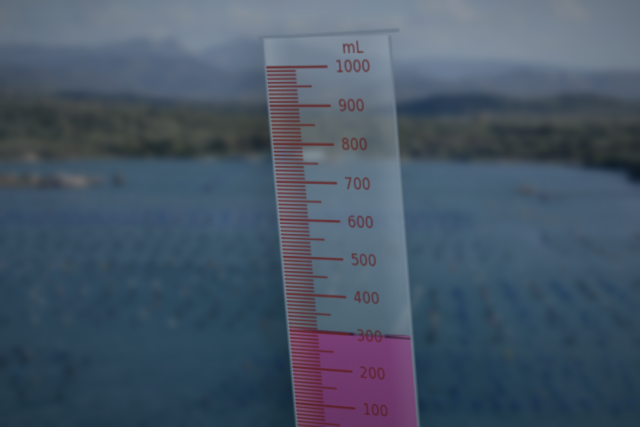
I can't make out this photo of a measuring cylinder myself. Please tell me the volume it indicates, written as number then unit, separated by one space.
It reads 300 mL
